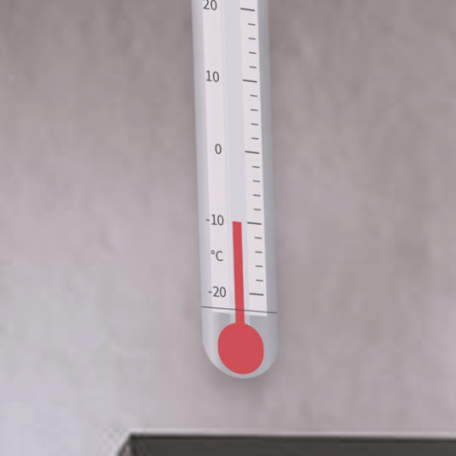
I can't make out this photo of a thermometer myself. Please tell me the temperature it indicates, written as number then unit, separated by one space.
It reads -10 °C
